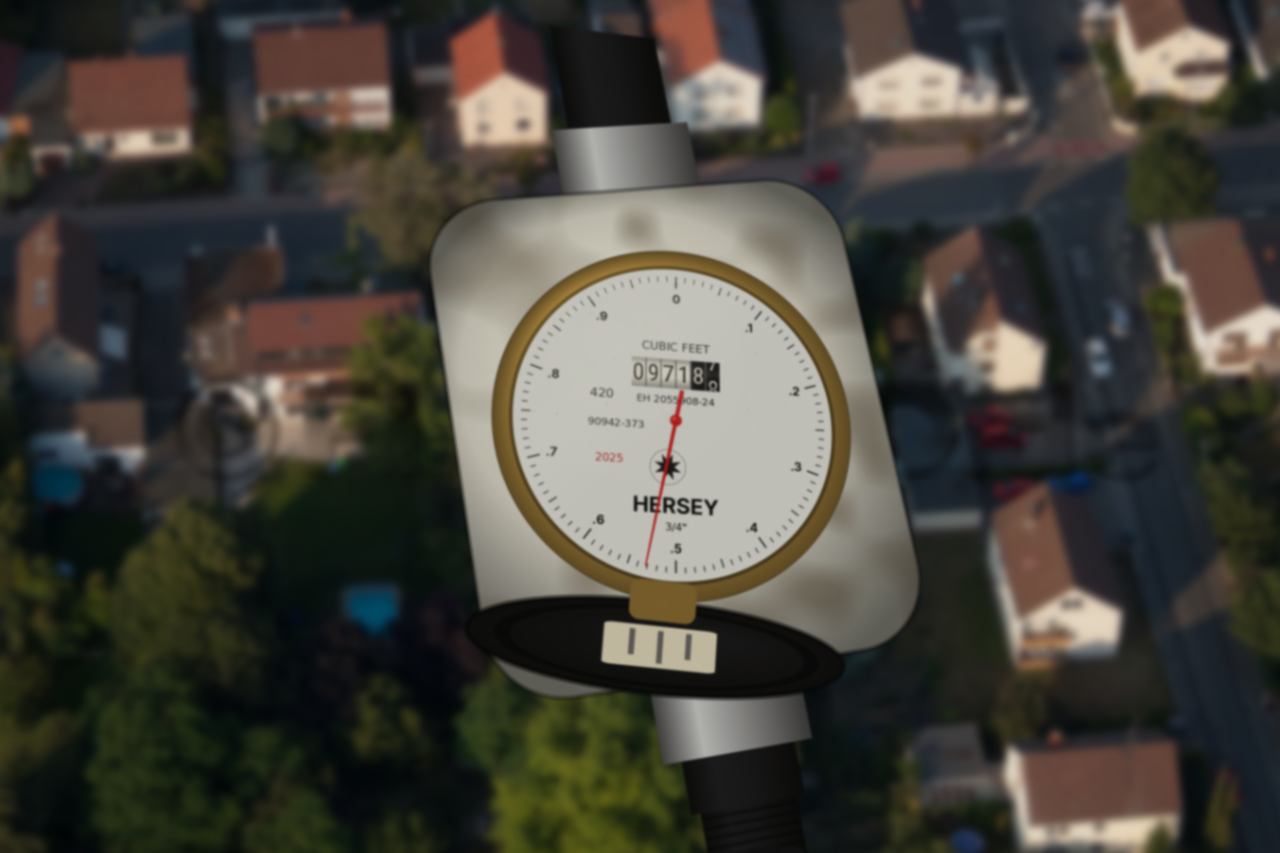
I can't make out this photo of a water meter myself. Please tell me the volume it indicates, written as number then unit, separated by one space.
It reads 97187.53 ft³
